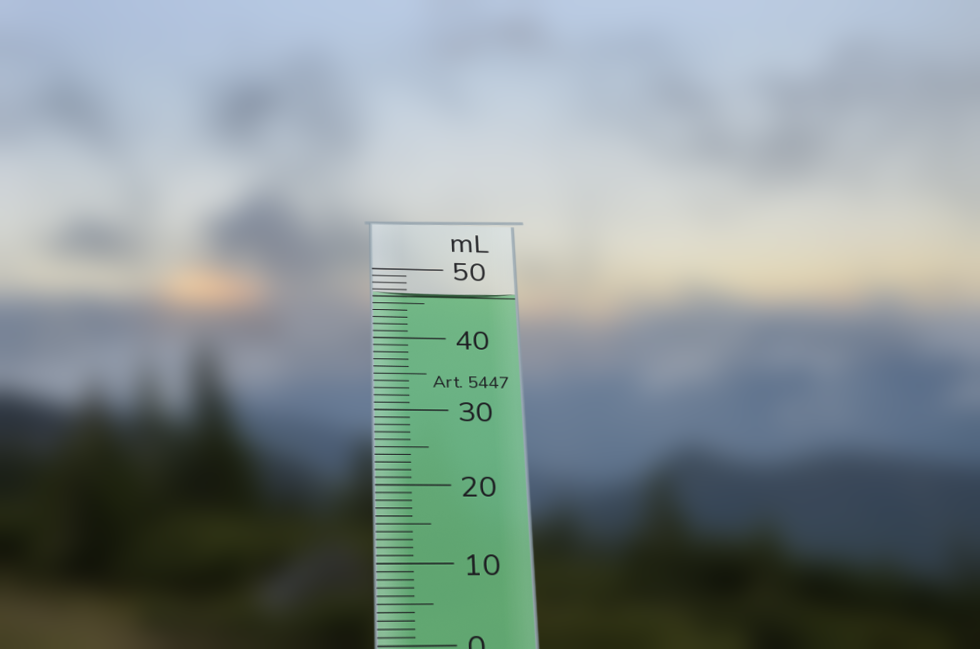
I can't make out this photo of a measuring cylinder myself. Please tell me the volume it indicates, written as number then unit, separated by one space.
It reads 46 mL
